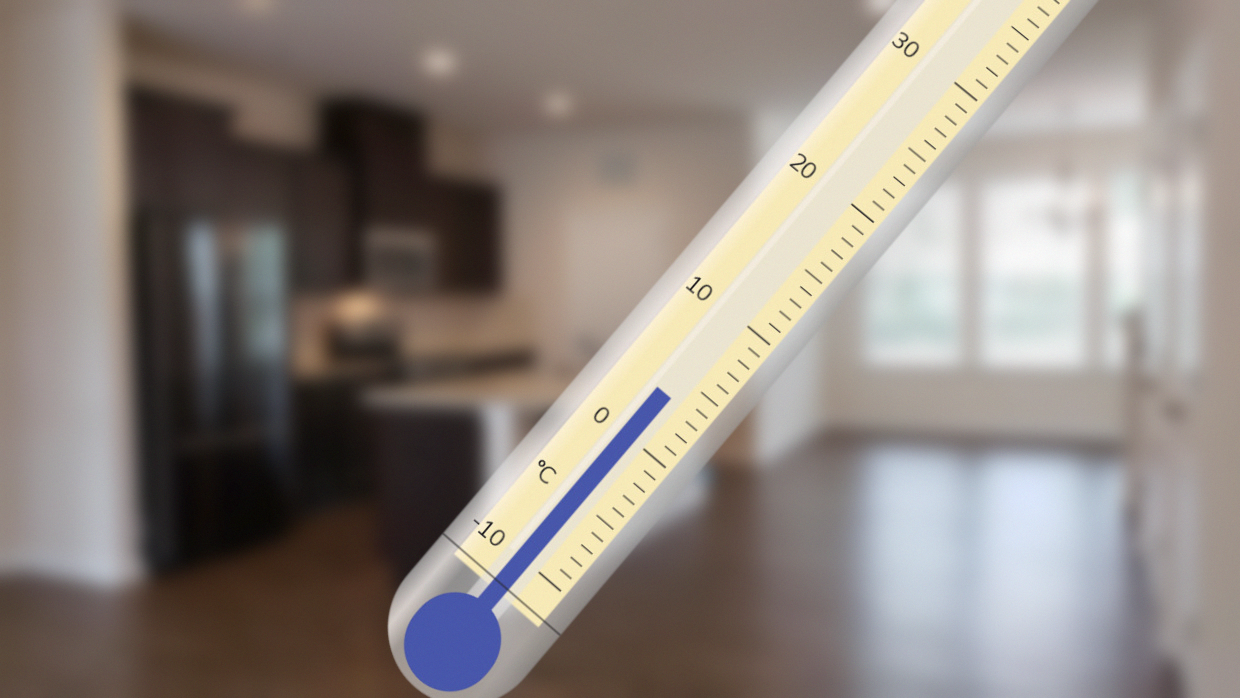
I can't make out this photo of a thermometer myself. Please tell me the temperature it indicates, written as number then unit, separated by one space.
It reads 3.5 °C
